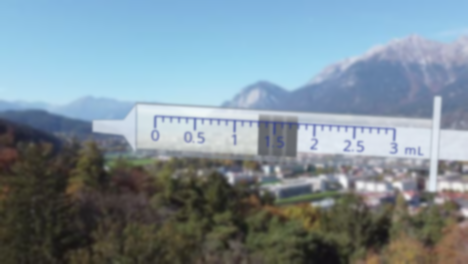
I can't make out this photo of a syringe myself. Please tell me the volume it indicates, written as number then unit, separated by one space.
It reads 1.3 mL
